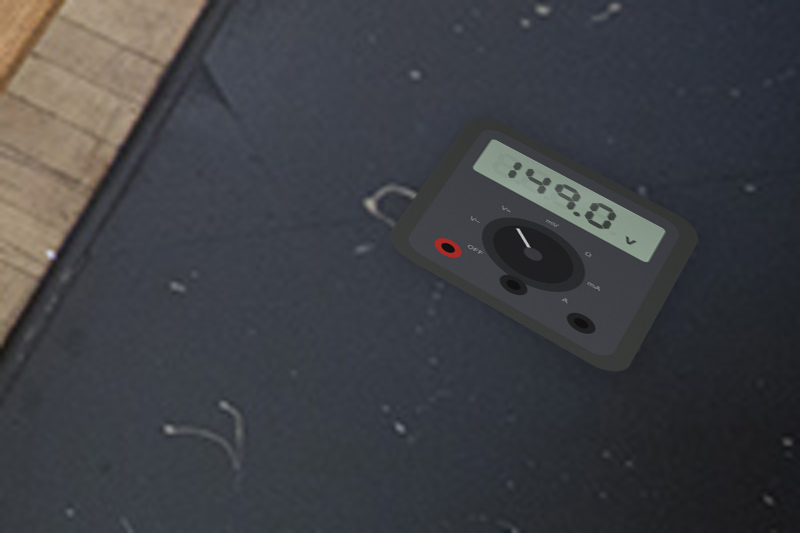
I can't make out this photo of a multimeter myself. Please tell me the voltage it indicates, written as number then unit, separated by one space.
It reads 149.0 V
